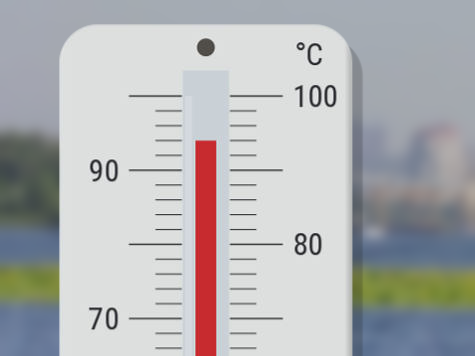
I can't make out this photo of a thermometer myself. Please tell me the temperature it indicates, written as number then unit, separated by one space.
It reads 94 °C
